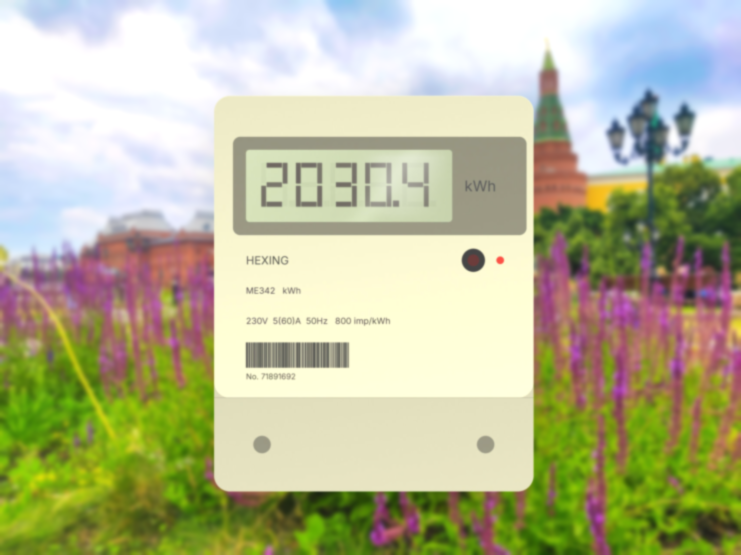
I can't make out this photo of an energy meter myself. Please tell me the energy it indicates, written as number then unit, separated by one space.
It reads 2030.4 kWh
